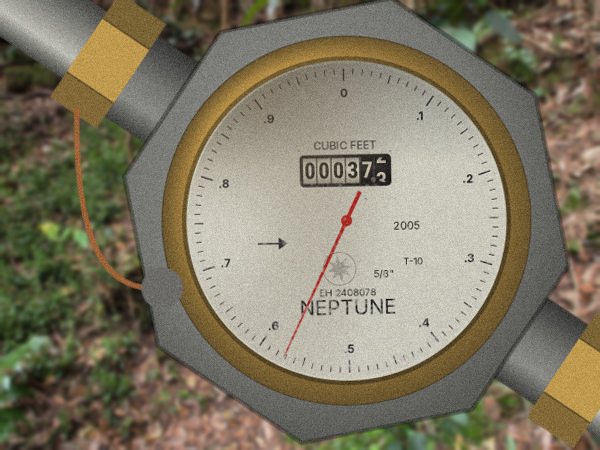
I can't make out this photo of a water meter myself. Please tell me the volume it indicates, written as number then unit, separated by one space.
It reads 372.57 ft³
